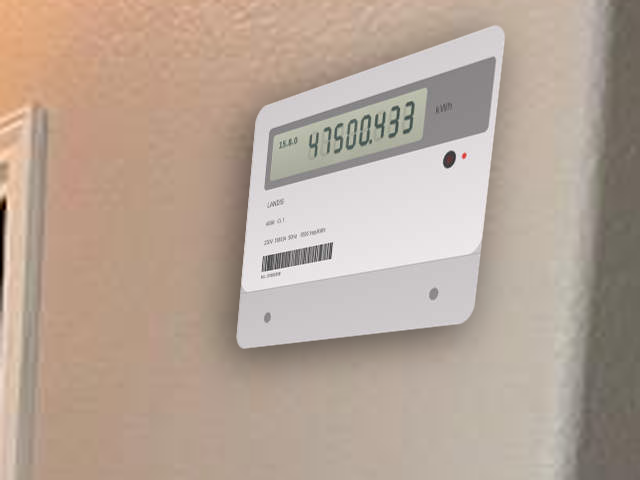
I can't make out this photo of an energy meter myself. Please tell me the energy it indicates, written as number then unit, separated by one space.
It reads 47500.433 kWh
